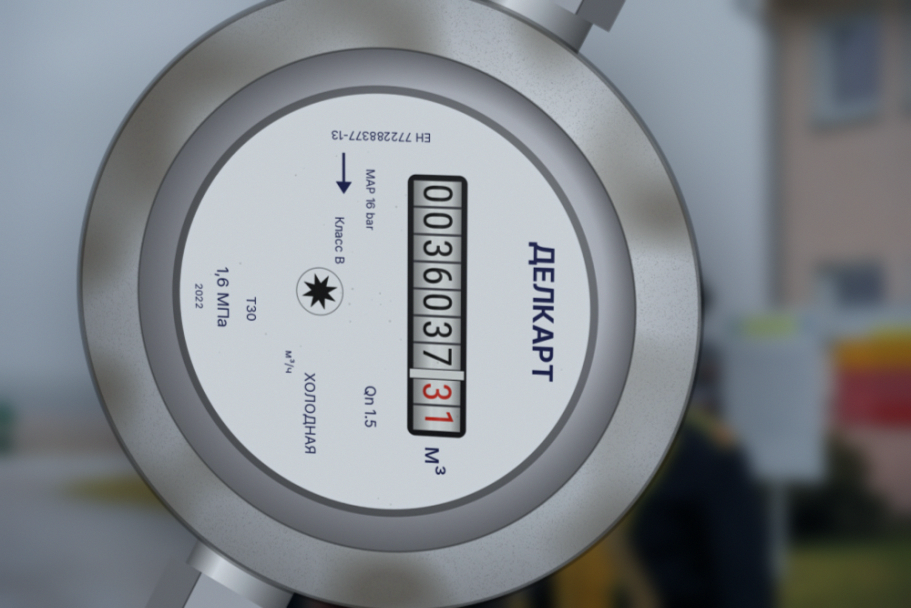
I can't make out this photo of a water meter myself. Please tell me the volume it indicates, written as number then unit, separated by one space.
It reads 36037.31 m³
